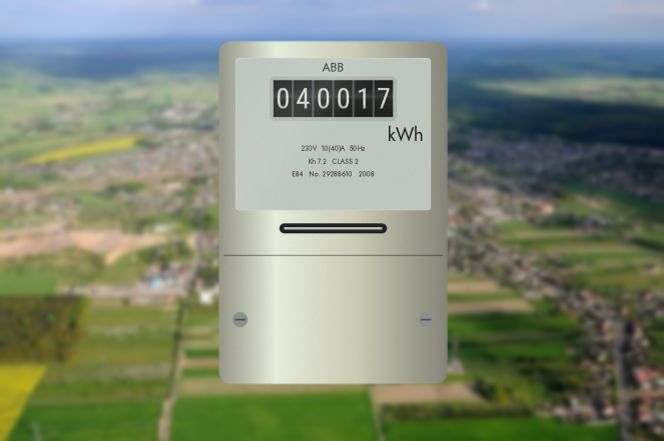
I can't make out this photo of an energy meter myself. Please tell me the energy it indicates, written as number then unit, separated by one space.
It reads 40017 kWh
